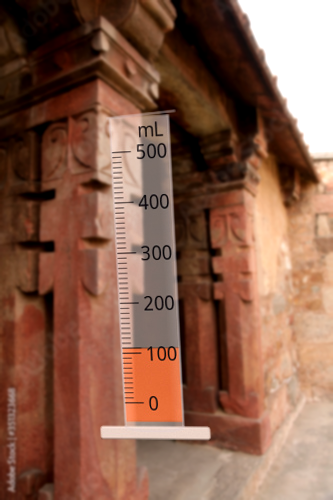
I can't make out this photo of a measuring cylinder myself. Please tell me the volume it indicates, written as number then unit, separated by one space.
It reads 110 mL
